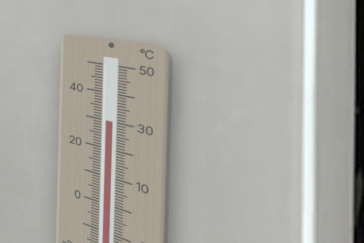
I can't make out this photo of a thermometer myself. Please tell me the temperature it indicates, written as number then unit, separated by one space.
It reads 30 °C
